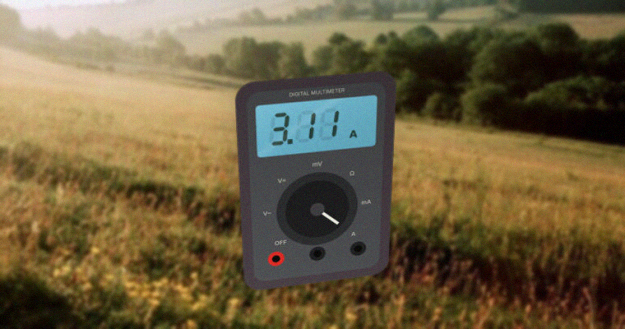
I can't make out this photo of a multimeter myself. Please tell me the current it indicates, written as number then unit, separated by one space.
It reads 3.11 A
